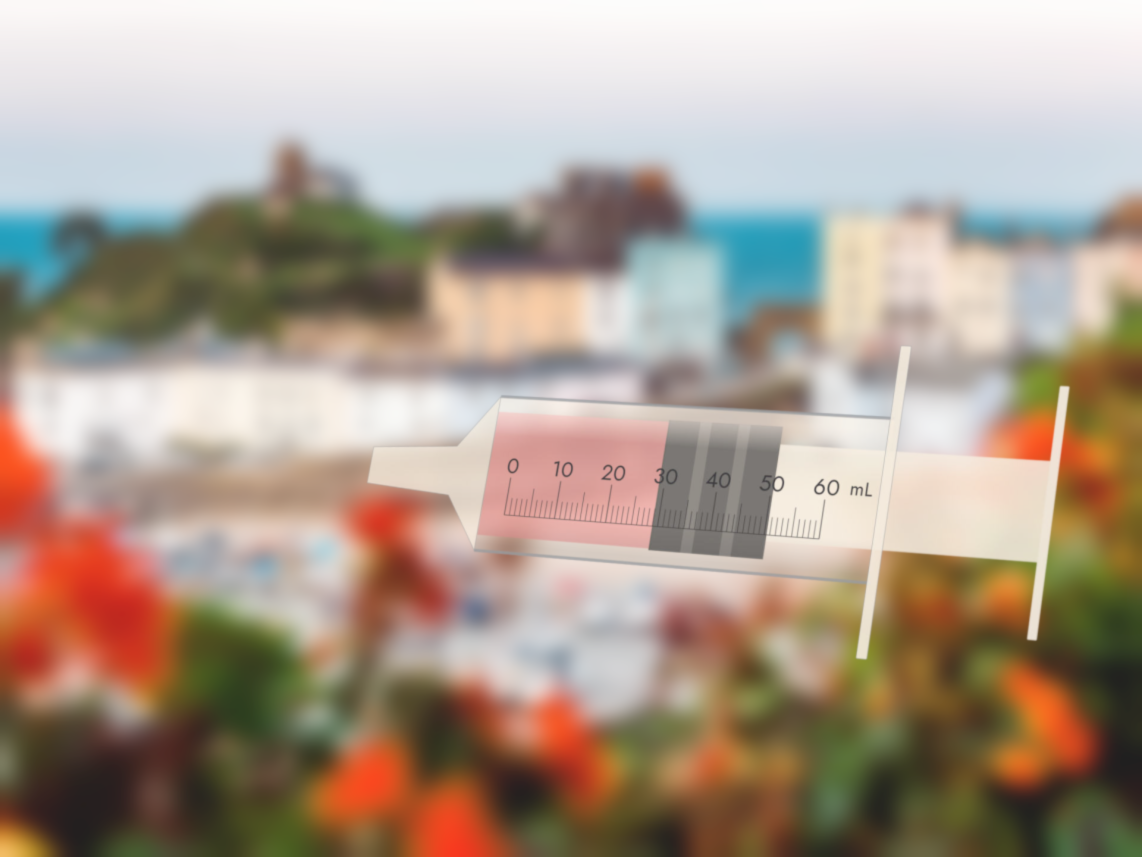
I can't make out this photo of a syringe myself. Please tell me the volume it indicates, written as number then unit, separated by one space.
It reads 29 mL
